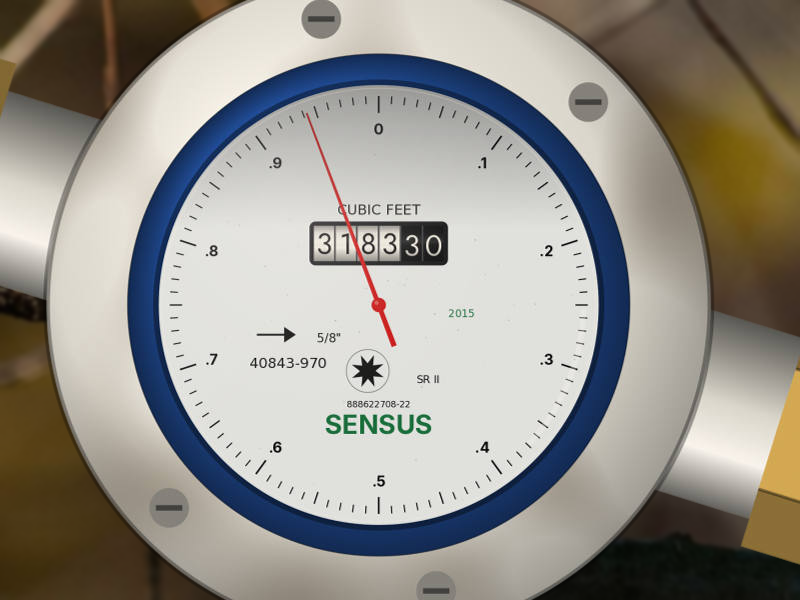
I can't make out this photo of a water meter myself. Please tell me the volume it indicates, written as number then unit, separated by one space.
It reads 318329.94 ft³
